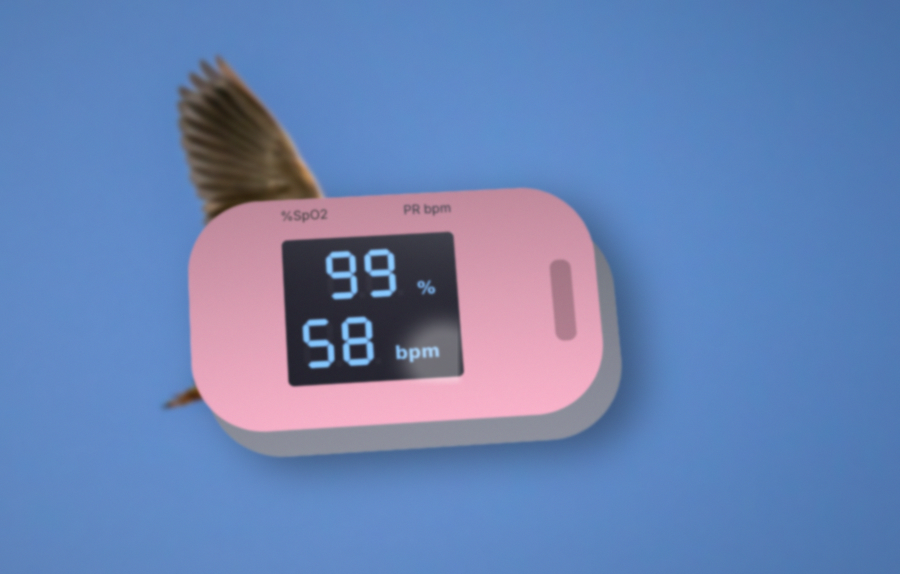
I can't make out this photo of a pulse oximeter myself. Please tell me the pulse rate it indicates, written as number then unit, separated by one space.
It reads 58 bpm
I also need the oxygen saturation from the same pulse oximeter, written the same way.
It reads 99 %
